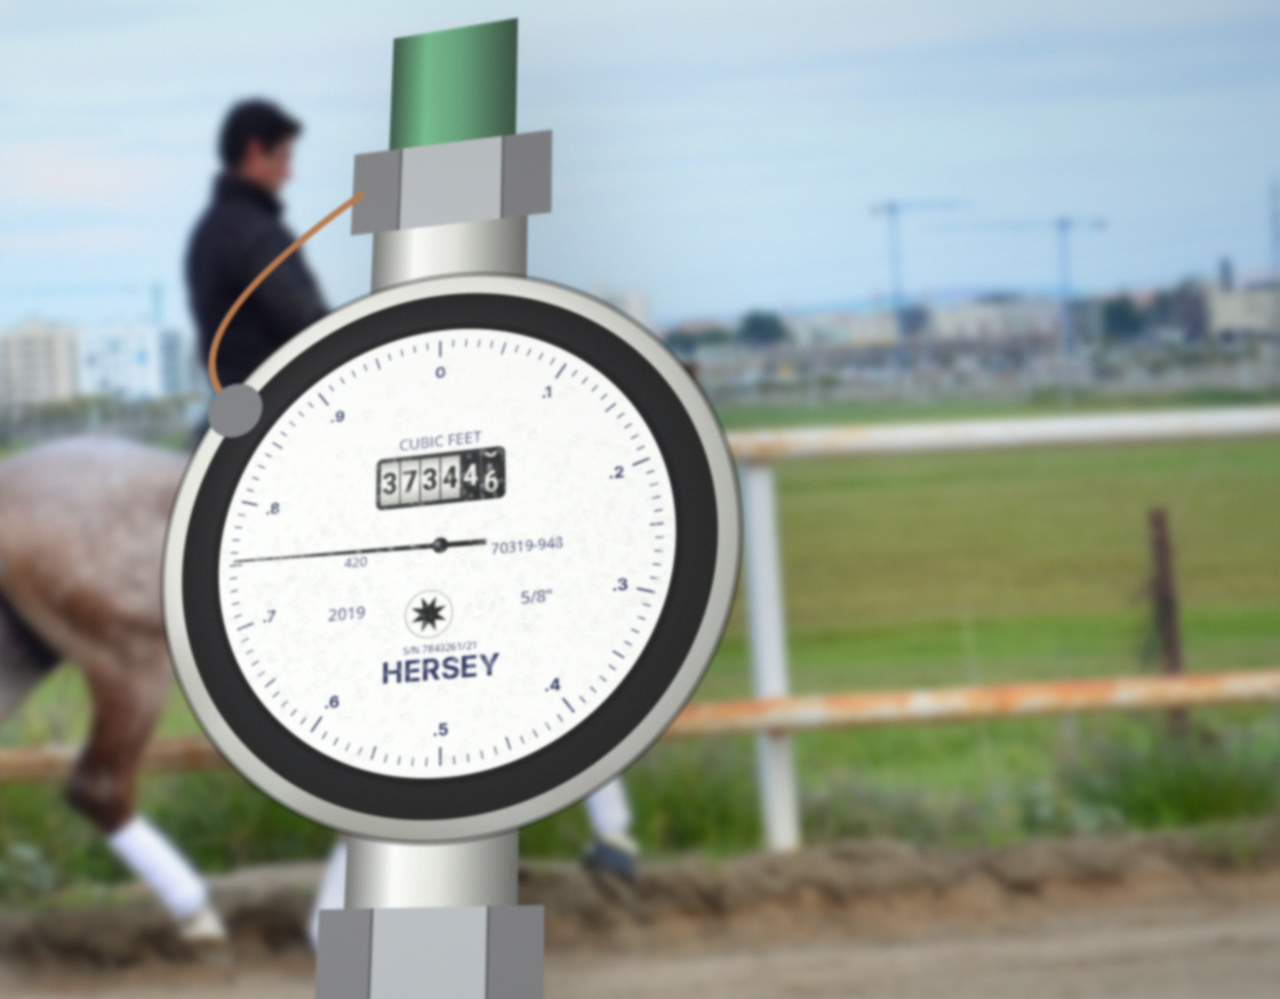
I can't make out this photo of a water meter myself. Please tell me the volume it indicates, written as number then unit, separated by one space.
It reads 373445.75 ft³
